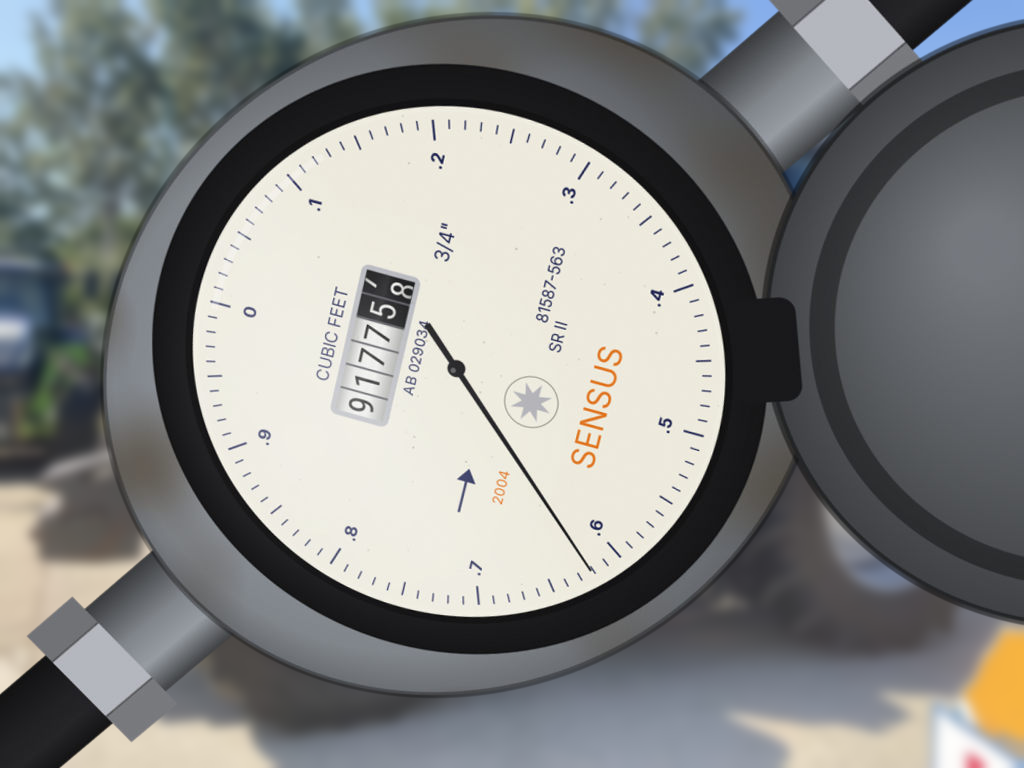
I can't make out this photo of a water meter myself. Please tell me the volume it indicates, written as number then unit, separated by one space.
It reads 917757.62 ft³
